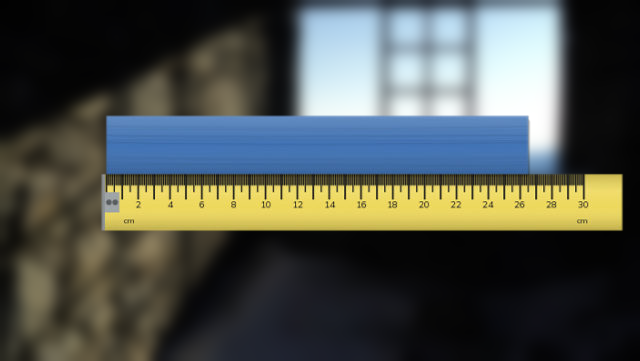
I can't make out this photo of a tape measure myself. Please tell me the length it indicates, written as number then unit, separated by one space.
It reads 26.5 cm
